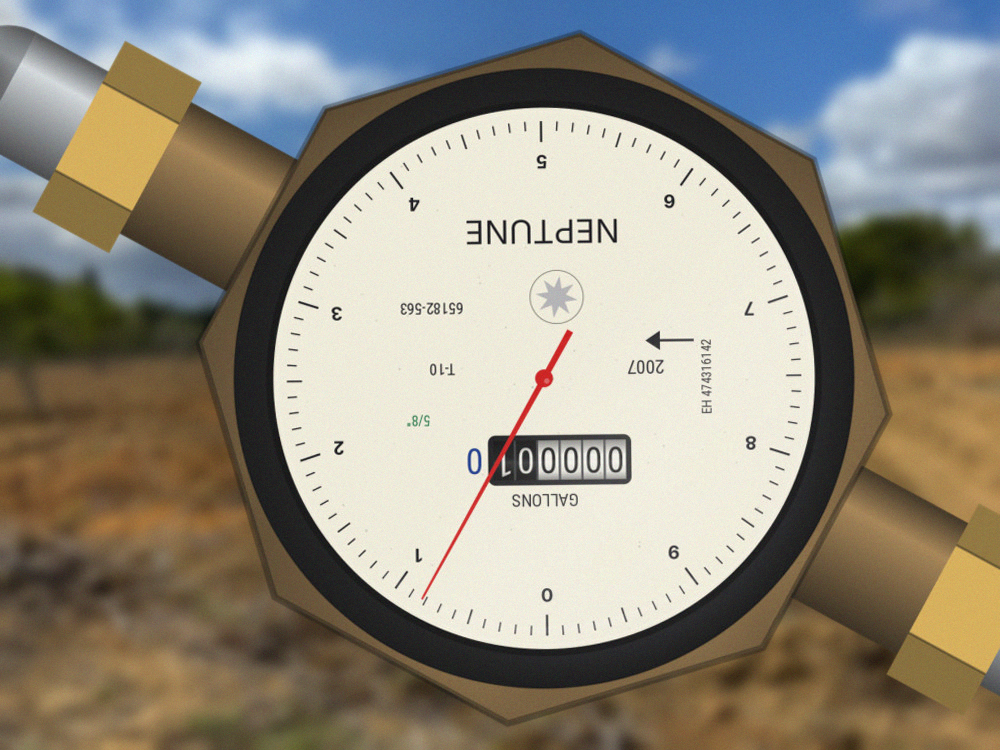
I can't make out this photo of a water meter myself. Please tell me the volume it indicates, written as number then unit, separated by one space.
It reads 10.8 gal
